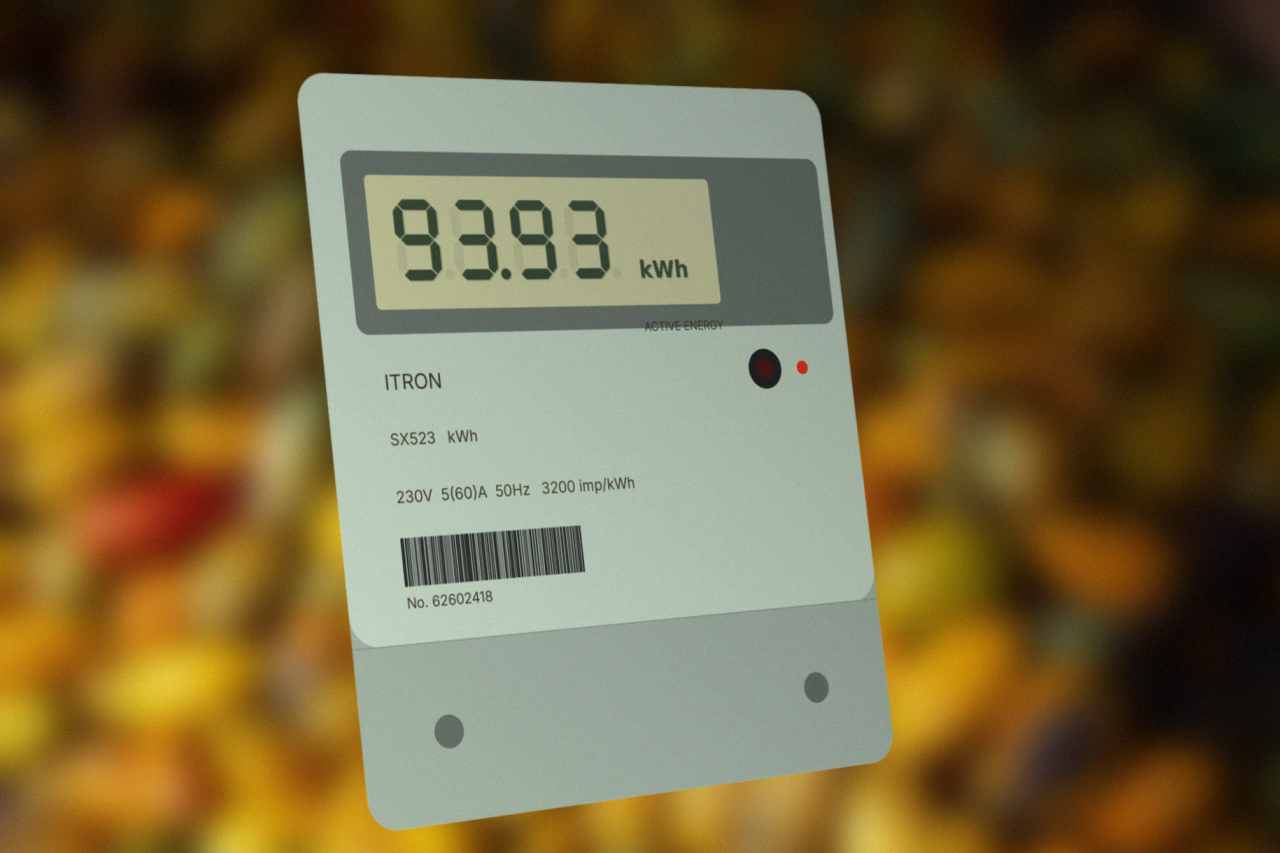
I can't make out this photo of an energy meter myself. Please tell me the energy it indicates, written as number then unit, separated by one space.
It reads 93.93 kWh
